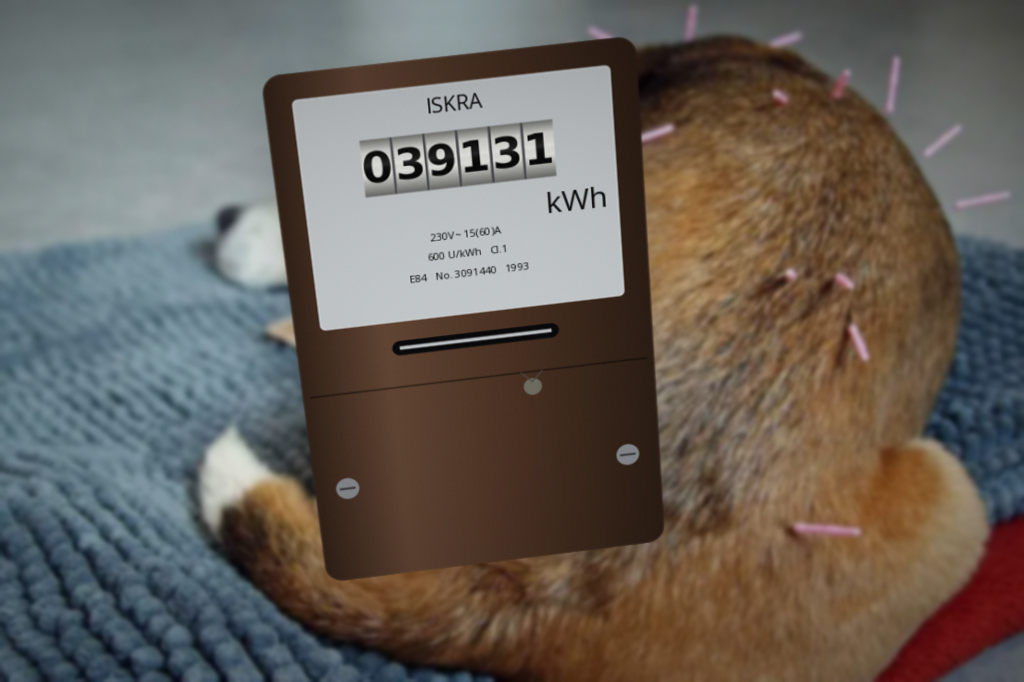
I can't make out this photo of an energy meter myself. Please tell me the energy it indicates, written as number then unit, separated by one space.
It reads 39131 kWh
